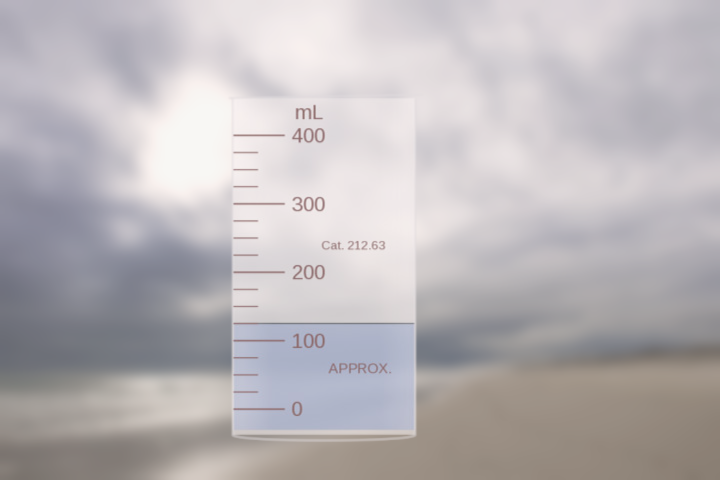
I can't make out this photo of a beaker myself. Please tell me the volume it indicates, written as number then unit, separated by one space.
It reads 125 mL
